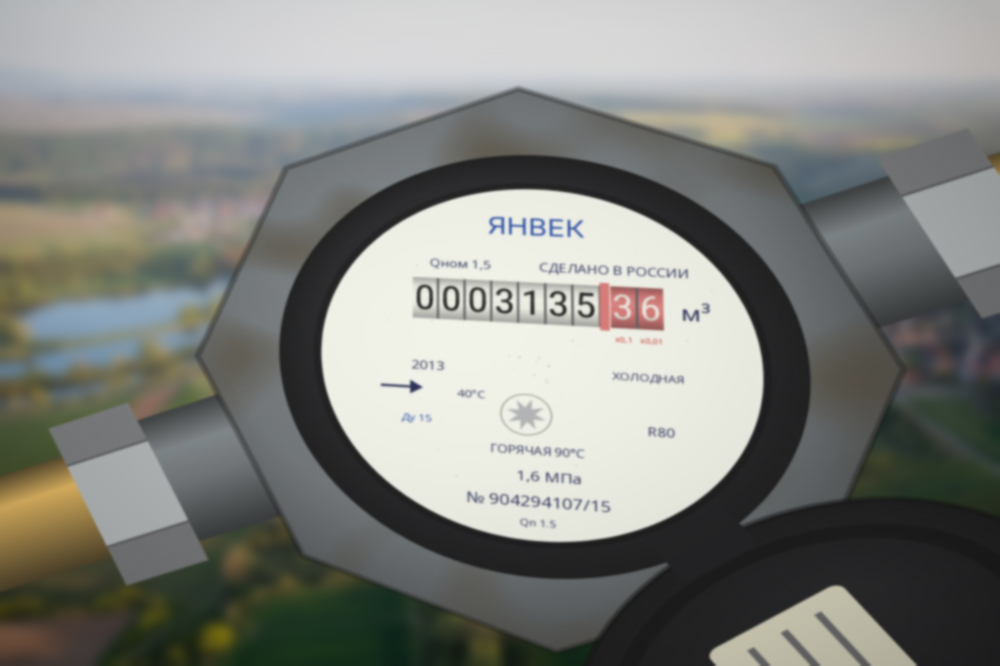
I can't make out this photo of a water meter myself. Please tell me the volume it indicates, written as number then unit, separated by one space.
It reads 3135.36 m³
